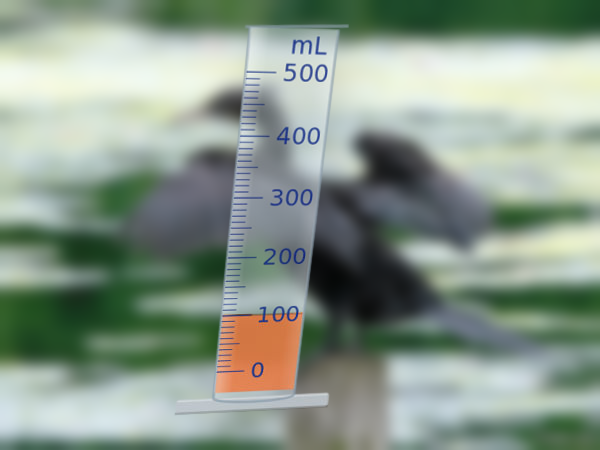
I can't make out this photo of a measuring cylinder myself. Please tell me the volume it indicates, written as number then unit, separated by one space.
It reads 100 mL
